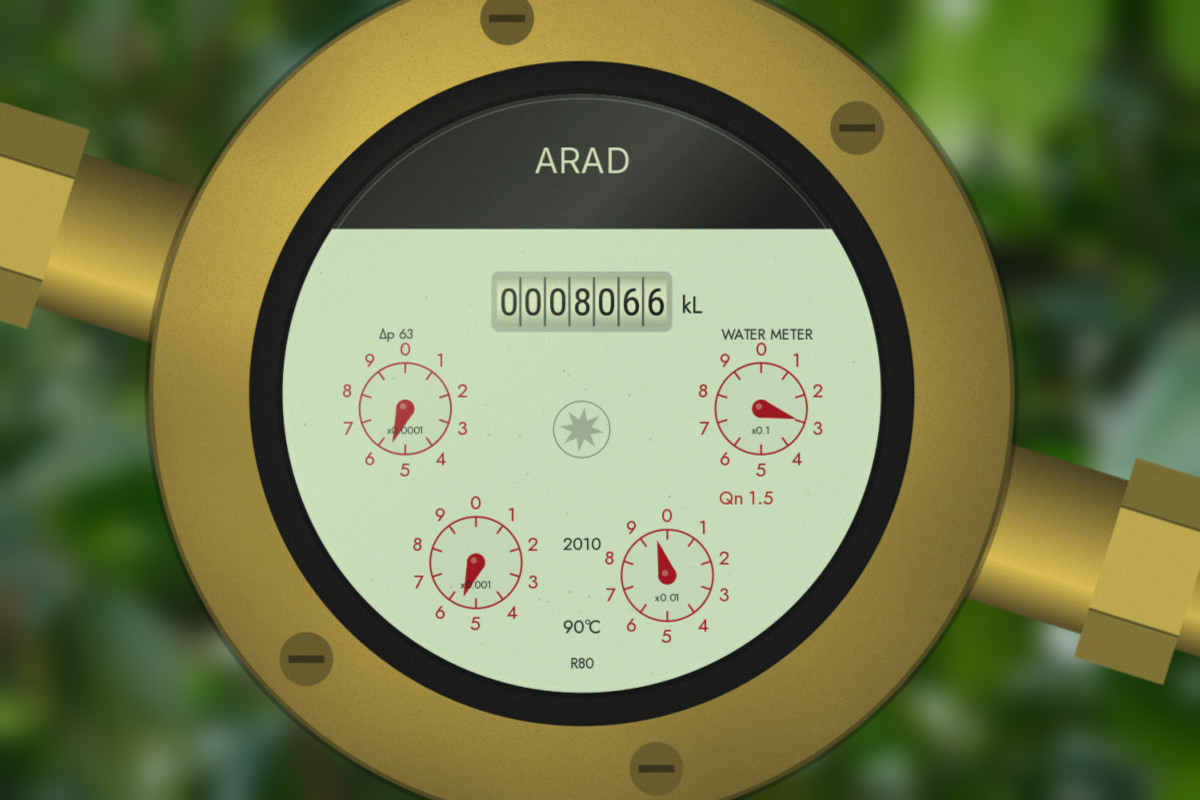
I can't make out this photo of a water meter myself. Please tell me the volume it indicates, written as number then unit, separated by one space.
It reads 8066.2955 kL
